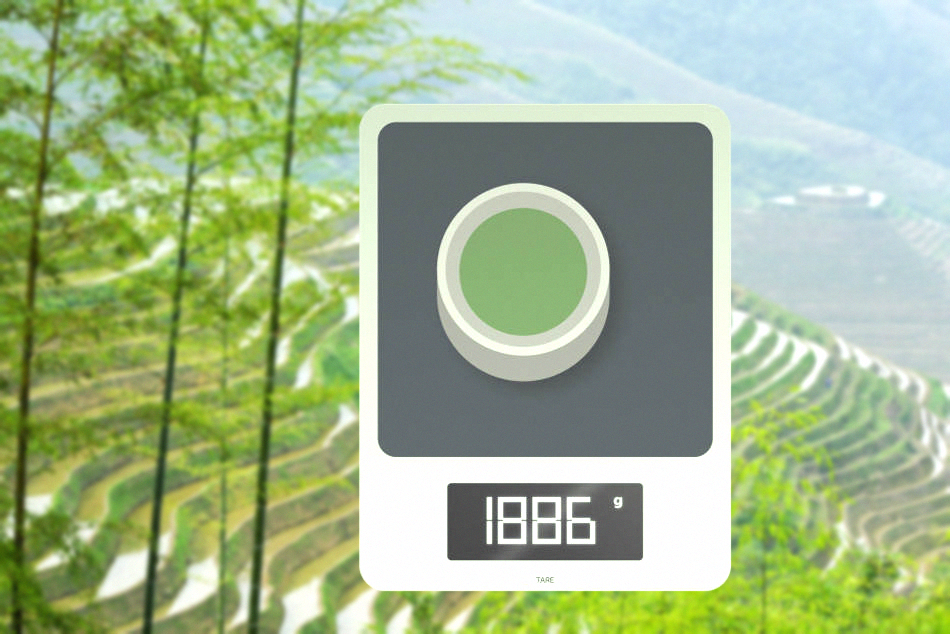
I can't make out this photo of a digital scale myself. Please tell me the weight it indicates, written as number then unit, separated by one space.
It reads 1886 g
